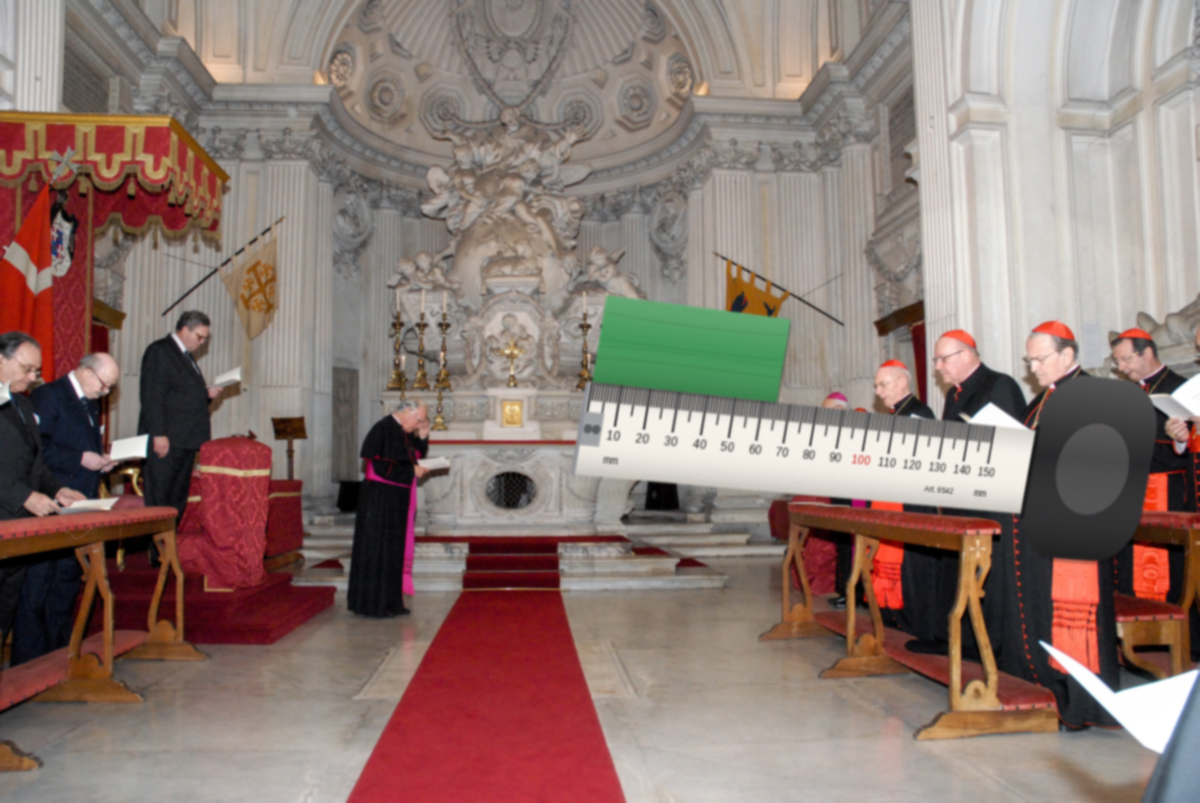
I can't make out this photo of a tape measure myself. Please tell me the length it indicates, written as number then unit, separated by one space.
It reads 65 mm
